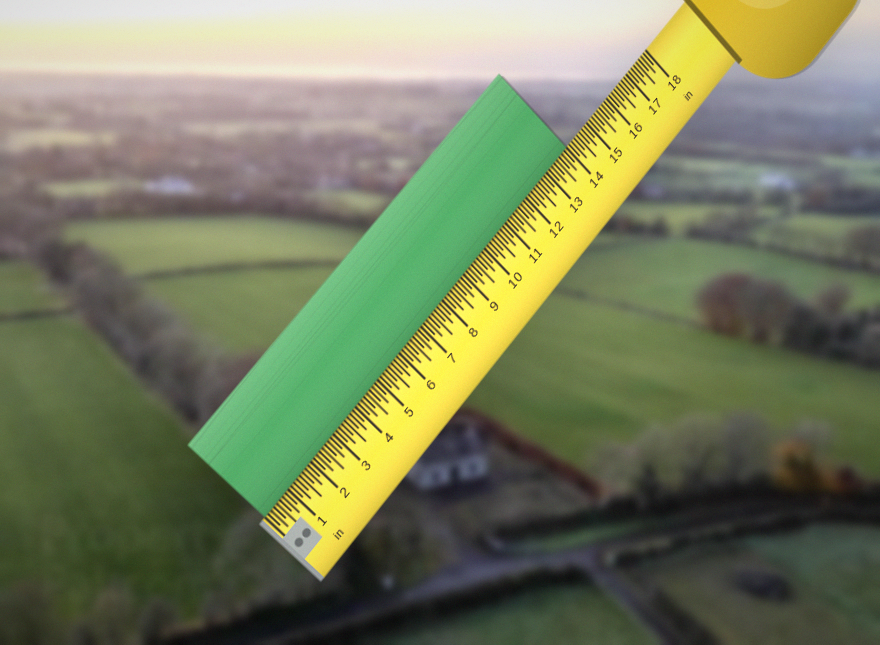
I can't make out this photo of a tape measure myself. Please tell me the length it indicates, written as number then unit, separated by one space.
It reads 14 in
